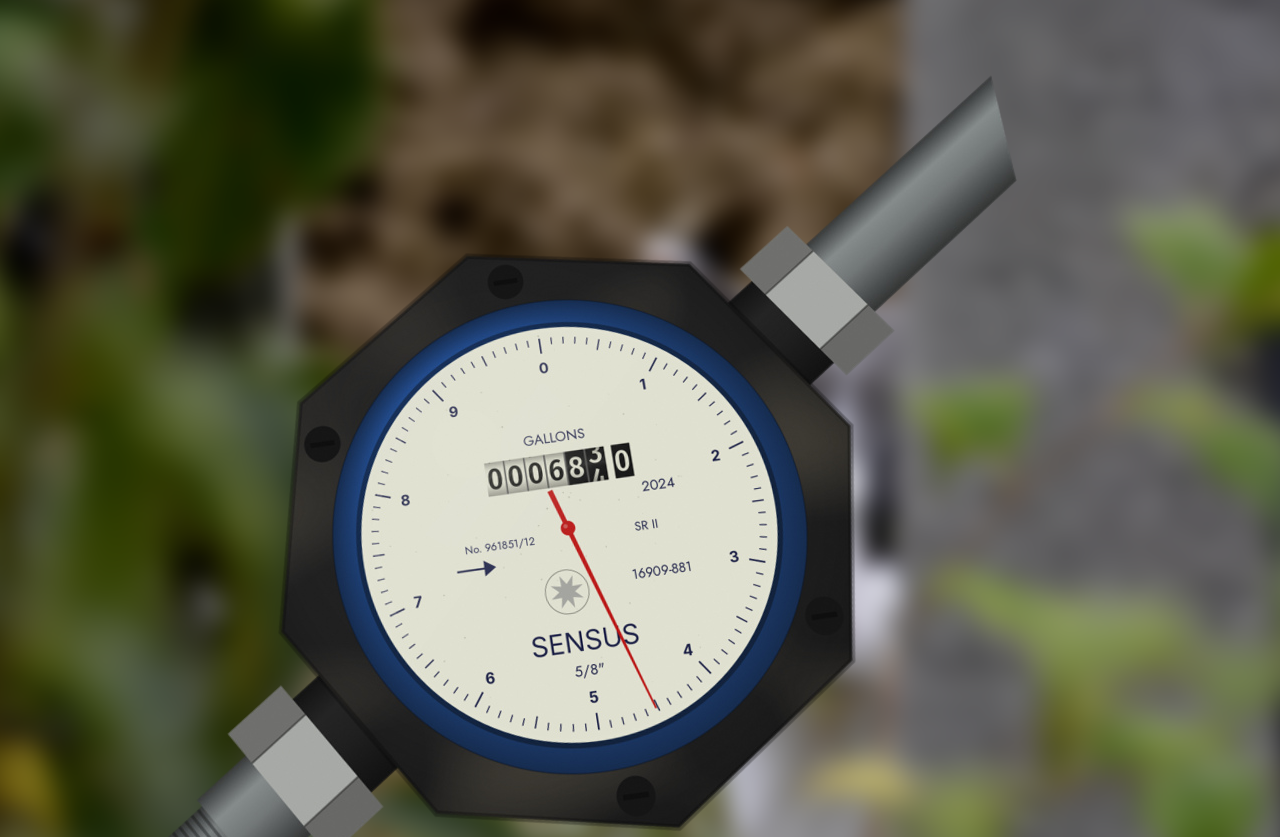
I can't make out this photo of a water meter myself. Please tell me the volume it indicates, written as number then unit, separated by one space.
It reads 6834.5 gal
